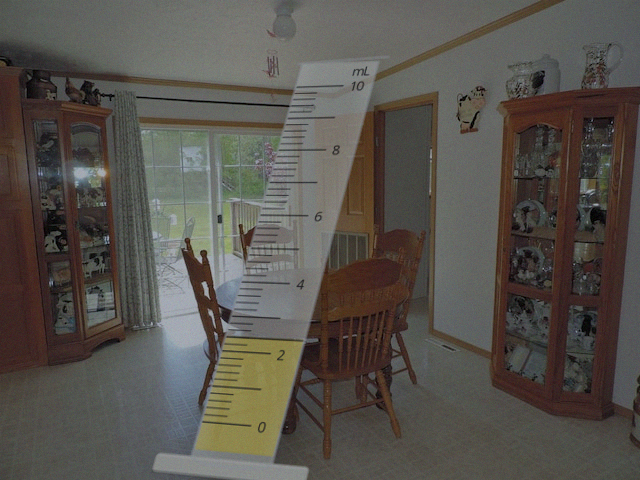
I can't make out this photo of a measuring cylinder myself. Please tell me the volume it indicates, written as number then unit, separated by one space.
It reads 2.4 mL
